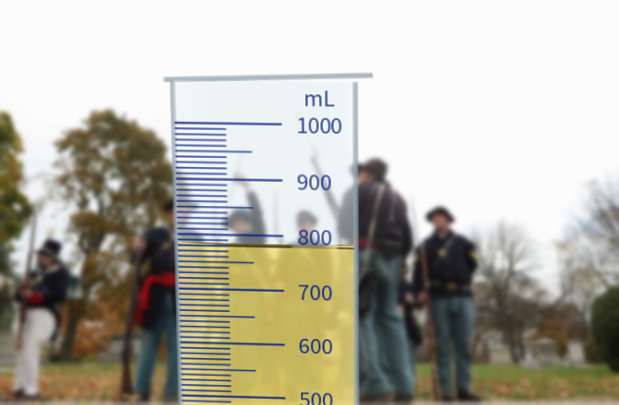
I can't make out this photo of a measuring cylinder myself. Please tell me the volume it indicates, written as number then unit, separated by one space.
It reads 780 mL
